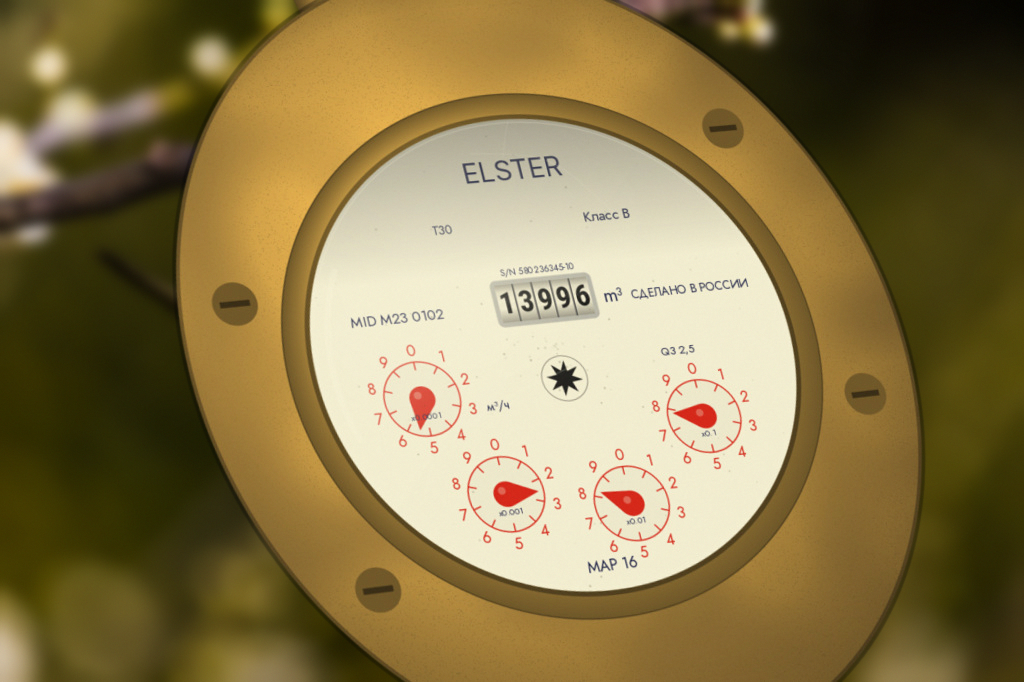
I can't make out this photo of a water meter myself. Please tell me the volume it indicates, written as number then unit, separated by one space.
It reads 13996.7825 m³
